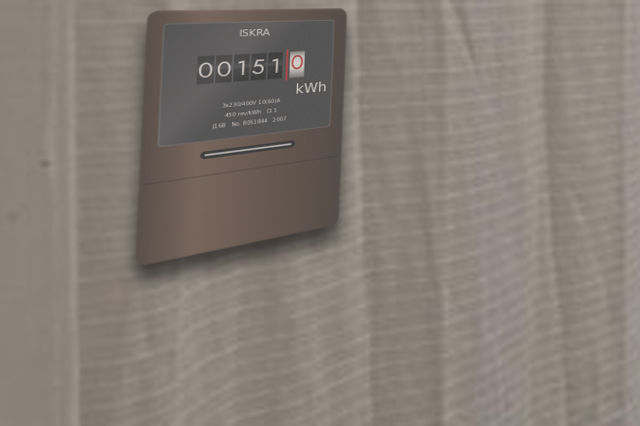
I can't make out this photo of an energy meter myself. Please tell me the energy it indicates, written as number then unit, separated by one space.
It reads 151.0 kWh
